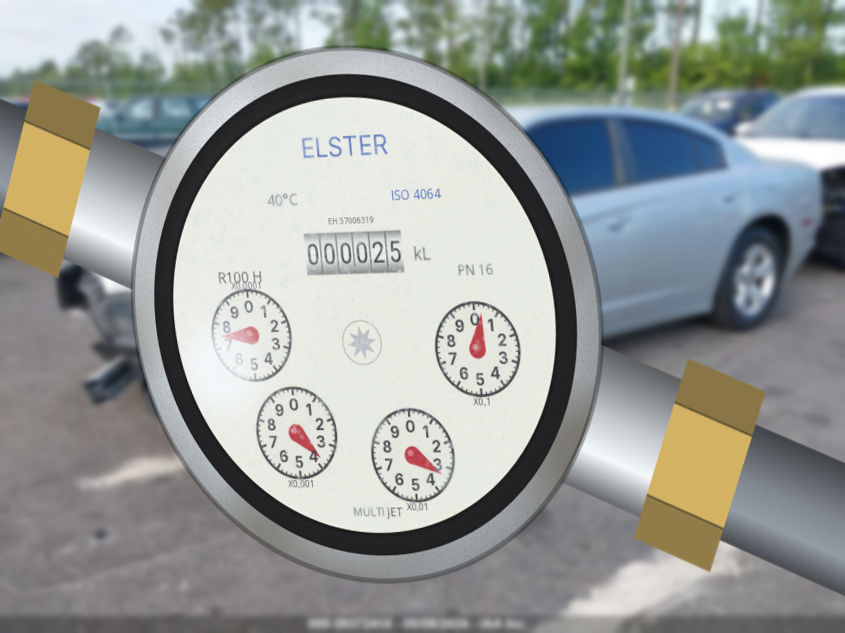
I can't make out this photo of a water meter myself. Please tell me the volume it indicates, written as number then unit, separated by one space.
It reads 25.0337 kL
